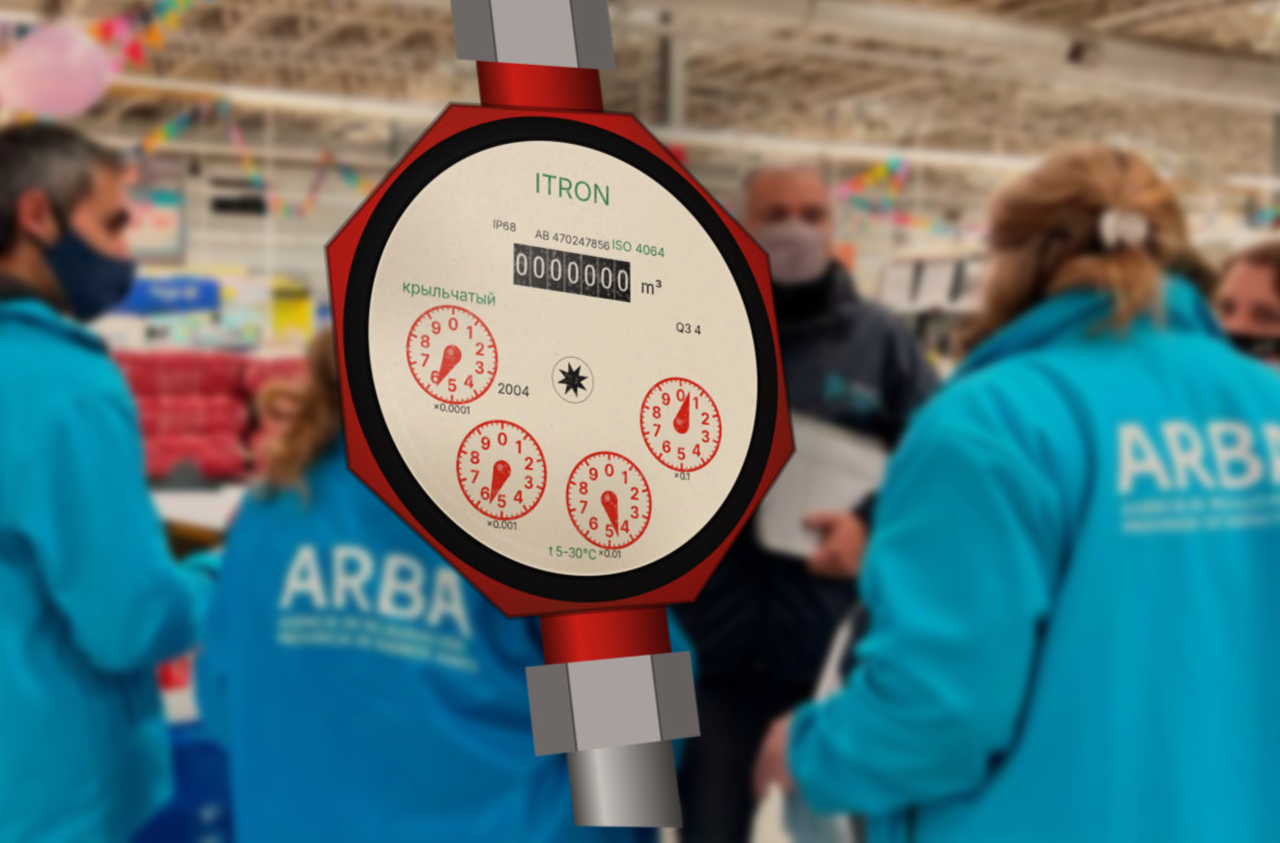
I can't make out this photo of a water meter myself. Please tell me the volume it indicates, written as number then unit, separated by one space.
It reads 0.0455 m³
